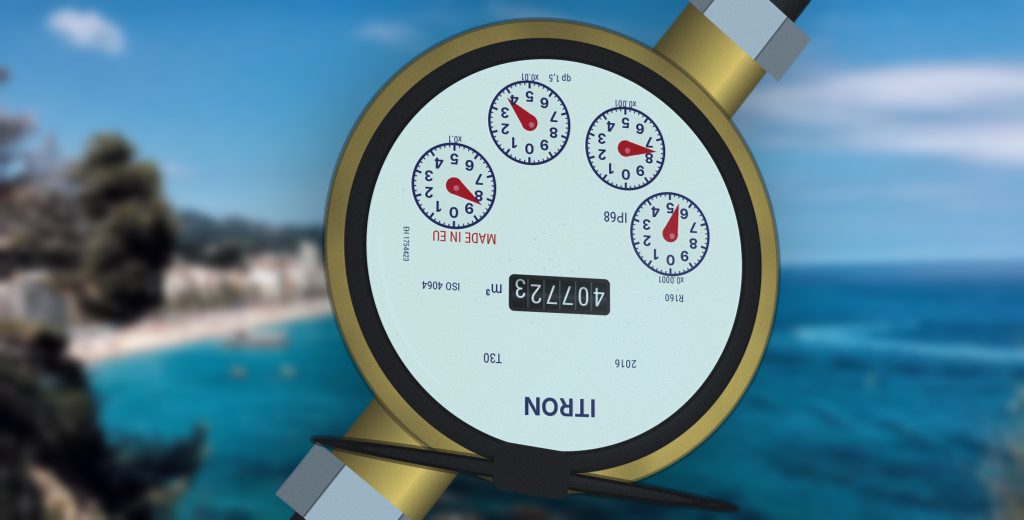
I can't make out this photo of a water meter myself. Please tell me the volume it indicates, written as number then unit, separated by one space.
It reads 407722.8375 m³
